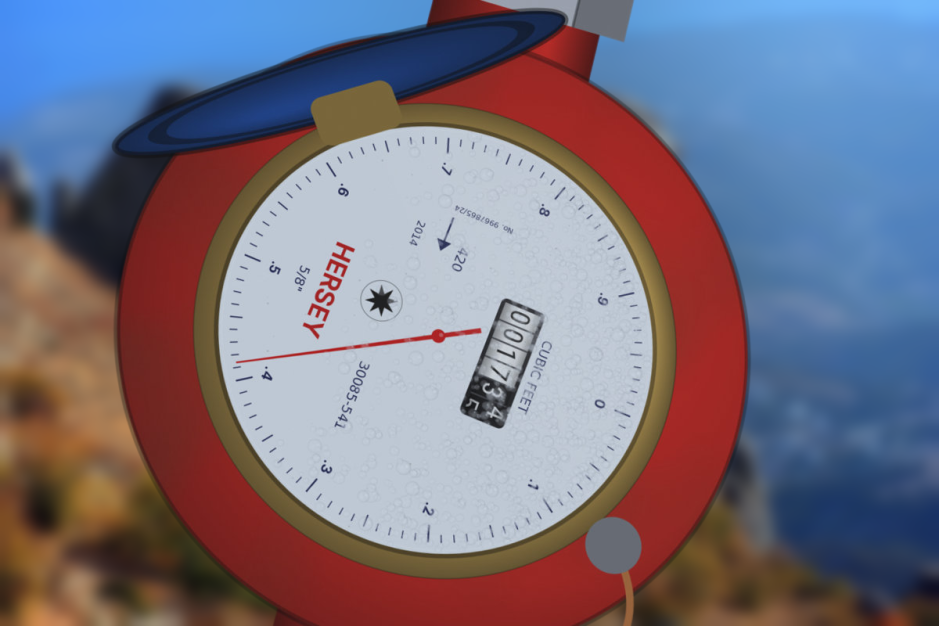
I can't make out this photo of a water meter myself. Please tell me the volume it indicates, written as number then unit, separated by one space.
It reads 1734.41 ft³
